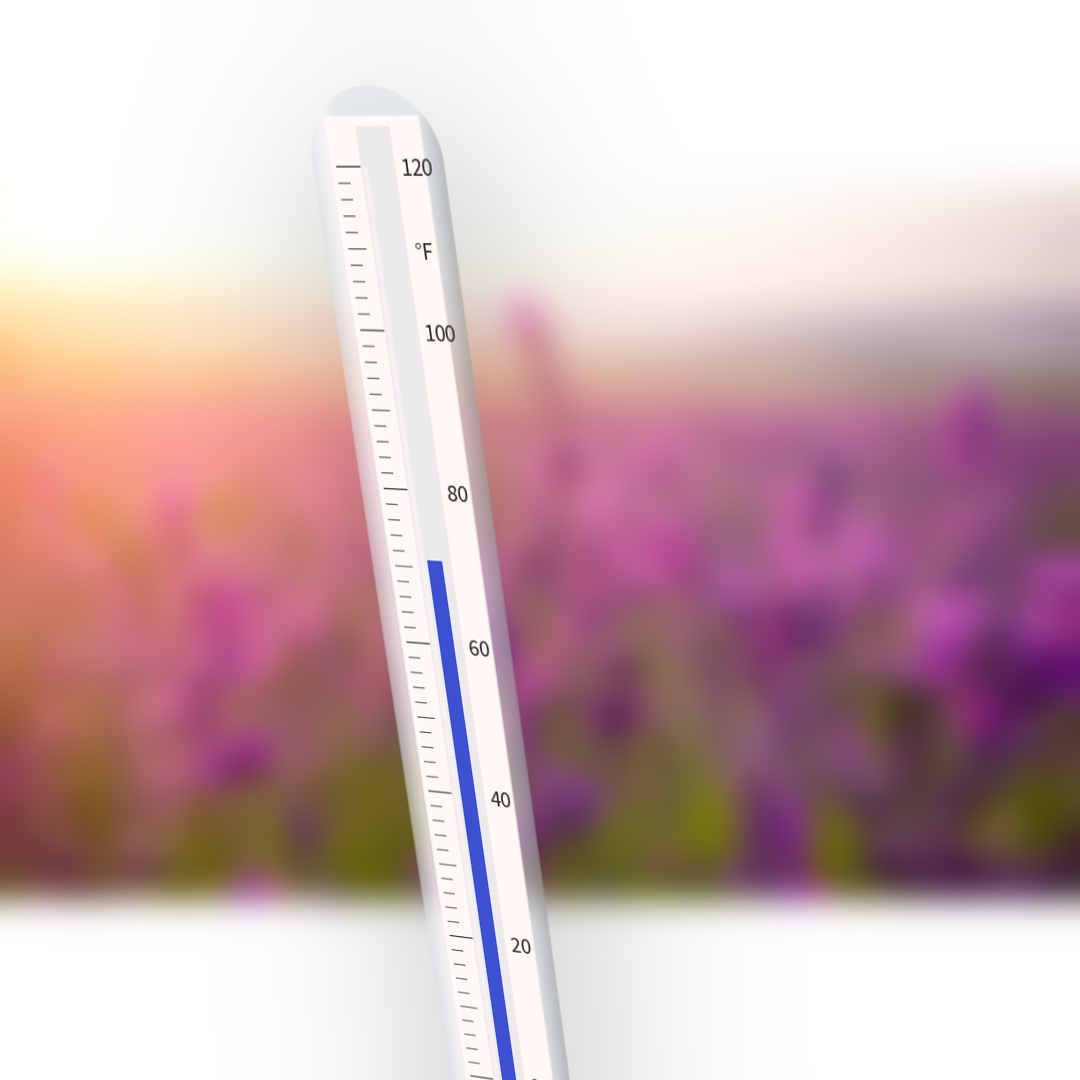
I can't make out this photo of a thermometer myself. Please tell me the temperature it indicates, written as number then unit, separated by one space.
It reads 71 °F
